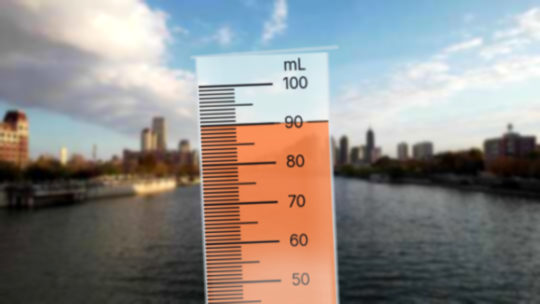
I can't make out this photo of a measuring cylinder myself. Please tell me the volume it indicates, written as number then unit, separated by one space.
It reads 90 mL
